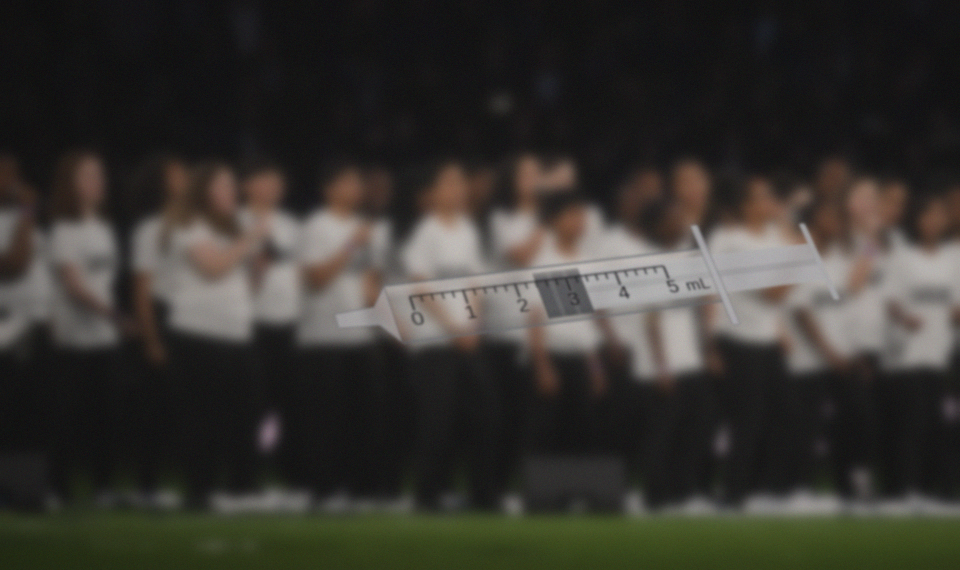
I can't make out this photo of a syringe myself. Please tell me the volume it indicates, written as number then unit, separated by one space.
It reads 2.4 mL
